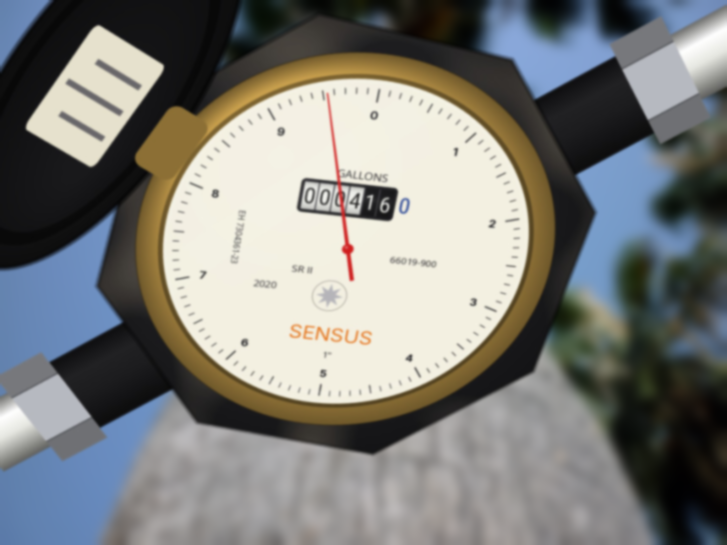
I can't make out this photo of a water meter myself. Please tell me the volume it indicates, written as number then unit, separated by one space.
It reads 4159.5 gal
